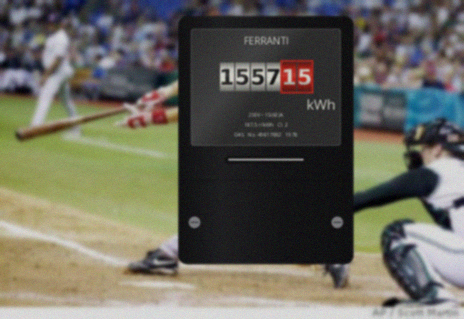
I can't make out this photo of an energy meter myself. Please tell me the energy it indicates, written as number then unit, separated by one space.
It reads 1557.15 kWh
